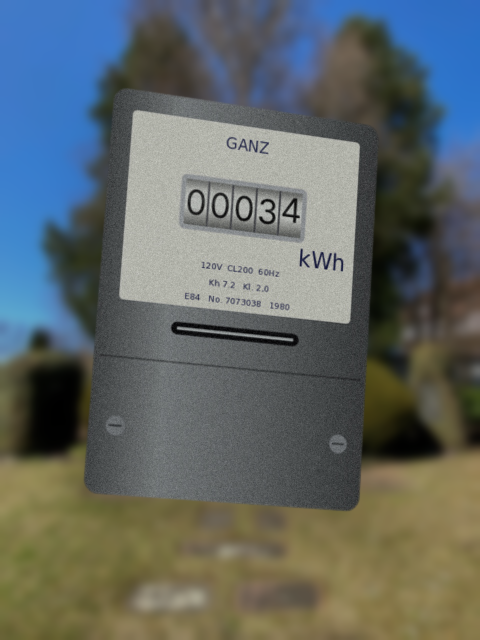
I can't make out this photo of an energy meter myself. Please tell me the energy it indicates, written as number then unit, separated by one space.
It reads 34 kWh
